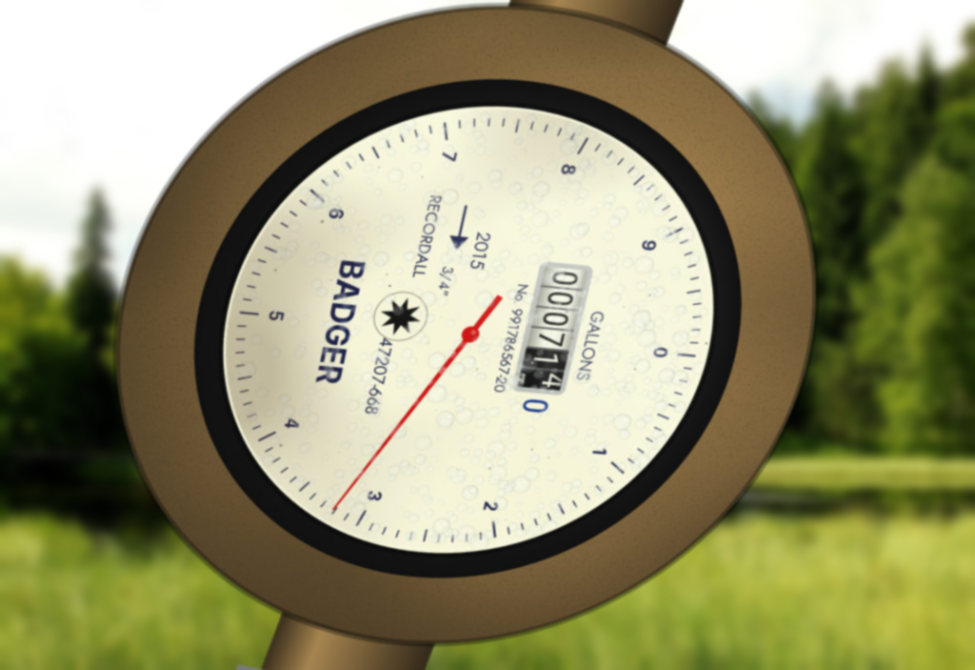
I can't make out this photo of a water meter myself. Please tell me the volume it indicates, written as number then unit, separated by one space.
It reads 7143.2 gal
